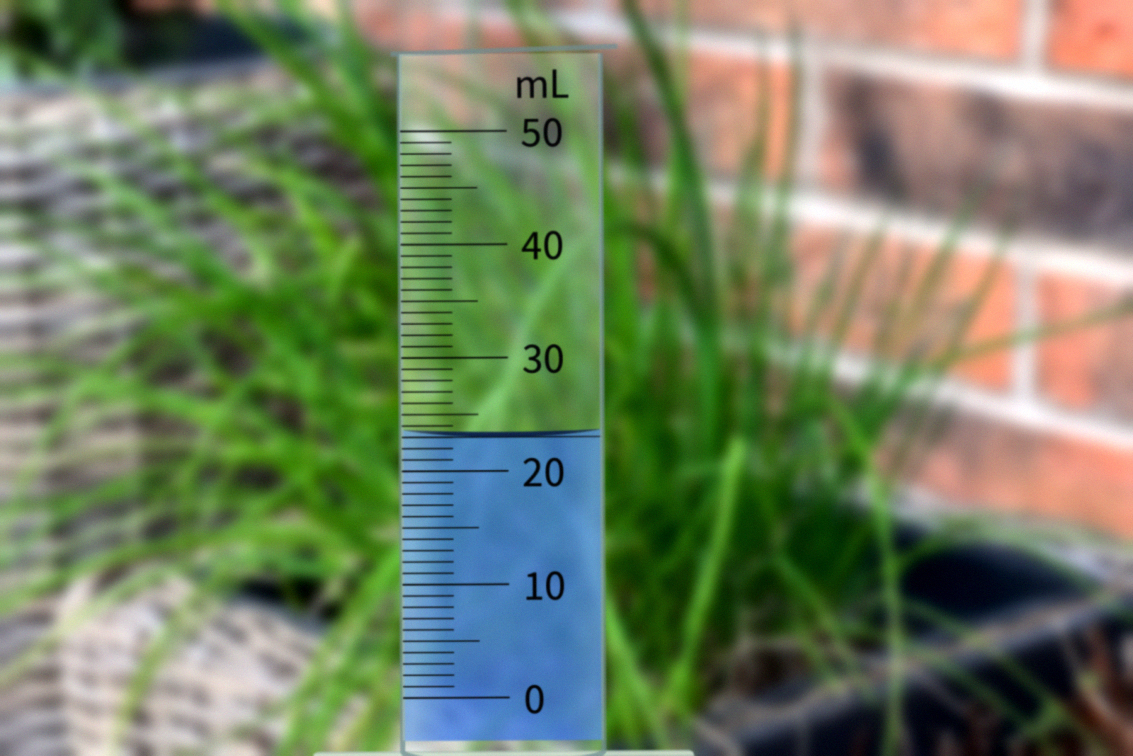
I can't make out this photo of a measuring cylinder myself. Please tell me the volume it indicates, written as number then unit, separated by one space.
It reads 23 mL
